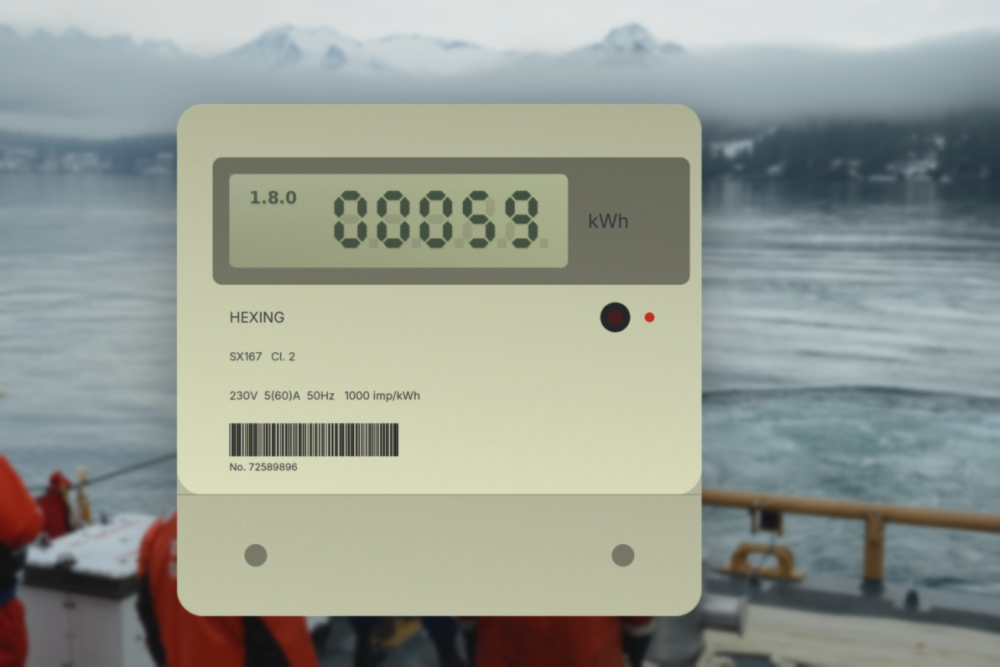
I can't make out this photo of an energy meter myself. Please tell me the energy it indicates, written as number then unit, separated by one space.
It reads 59 kWh
